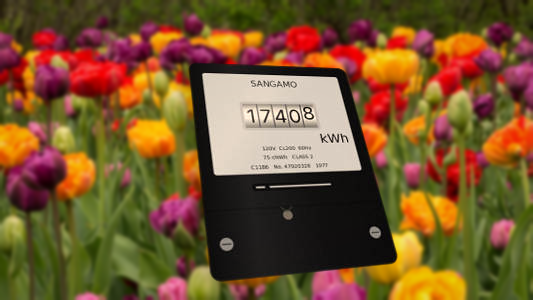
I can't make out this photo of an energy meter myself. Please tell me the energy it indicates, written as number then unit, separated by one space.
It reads 17408 kWh
